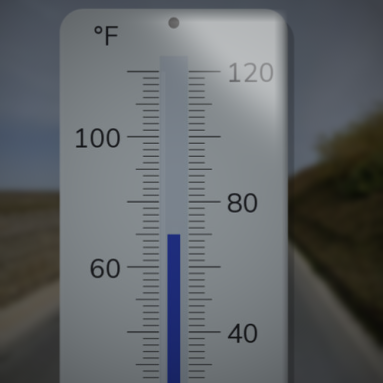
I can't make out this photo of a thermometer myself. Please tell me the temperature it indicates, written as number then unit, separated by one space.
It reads 70 °F
